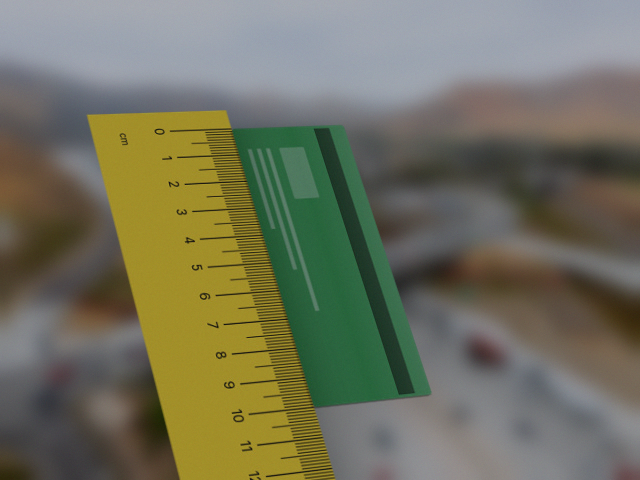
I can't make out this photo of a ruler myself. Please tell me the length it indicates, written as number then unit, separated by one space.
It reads 10 cm
